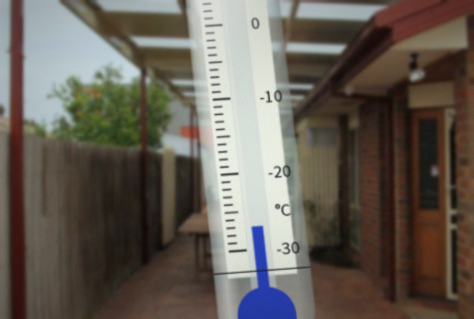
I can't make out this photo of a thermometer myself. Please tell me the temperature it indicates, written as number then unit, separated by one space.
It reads -27 °C
